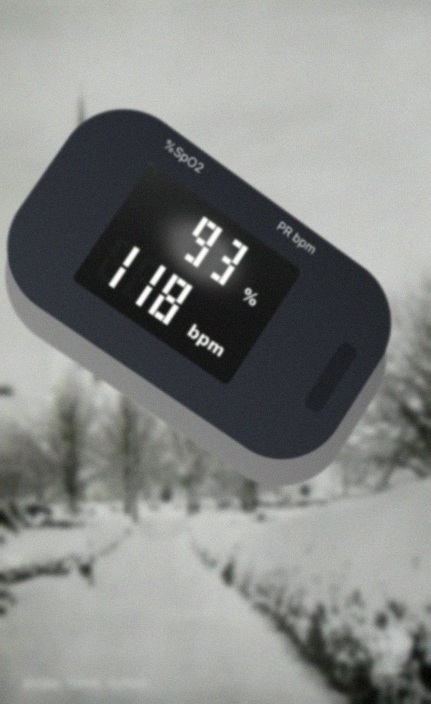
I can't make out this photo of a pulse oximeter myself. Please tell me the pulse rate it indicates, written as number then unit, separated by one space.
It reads 118 bpm
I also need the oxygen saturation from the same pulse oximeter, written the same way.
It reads 93 %
